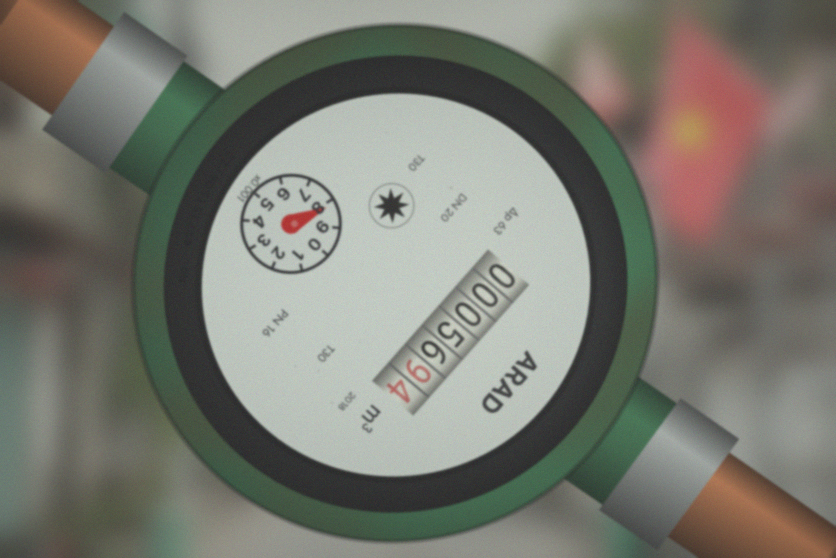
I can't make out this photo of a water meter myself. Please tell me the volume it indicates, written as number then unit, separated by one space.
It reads 56.948 m³
